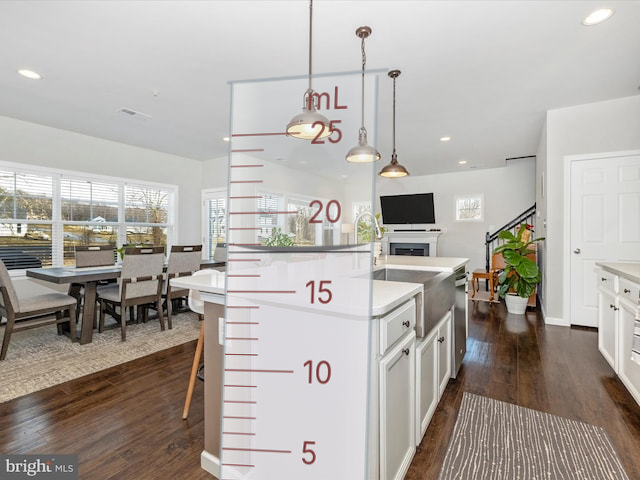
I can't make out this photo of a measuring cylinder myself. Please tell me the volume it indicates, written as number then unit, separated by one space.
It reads 17.5 mL
